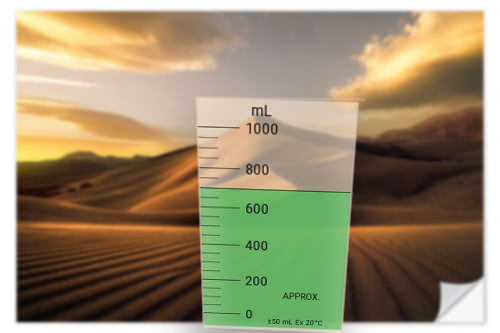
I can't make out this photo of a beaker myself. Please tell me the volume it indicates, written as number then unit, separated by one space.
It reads 700 mL
